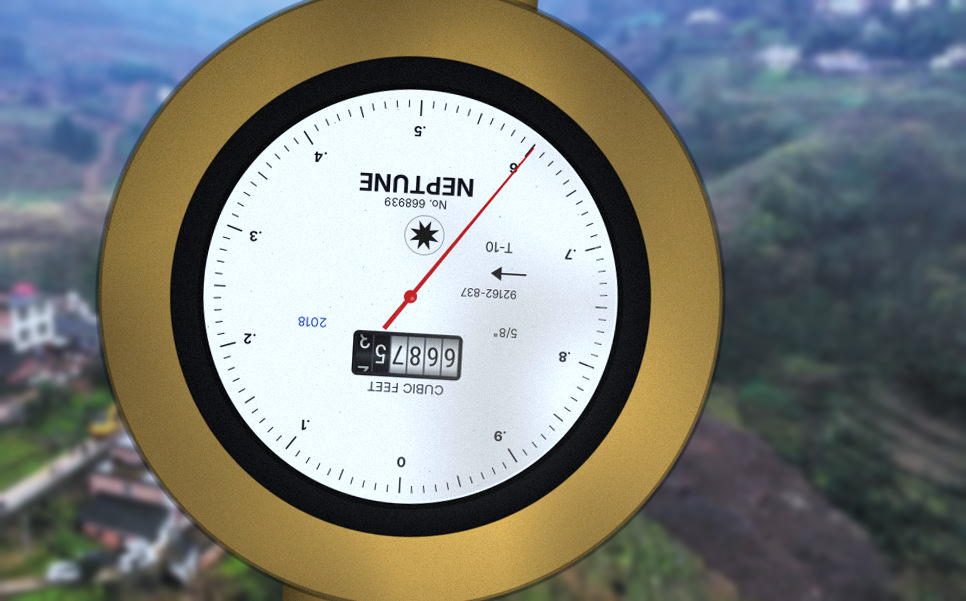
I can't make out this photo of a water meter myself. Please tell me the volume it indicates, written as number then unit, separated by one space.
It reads 668752.60 ft³
